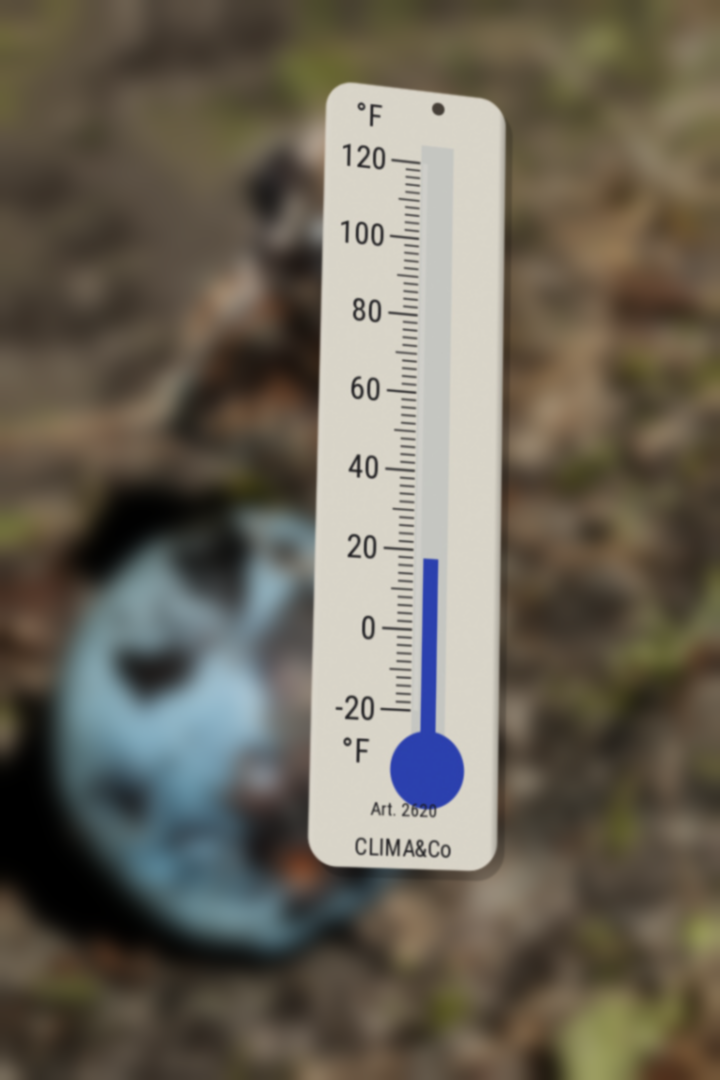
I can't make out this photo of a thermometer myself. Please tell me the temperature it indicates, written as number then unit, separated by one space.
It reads 18 °F
